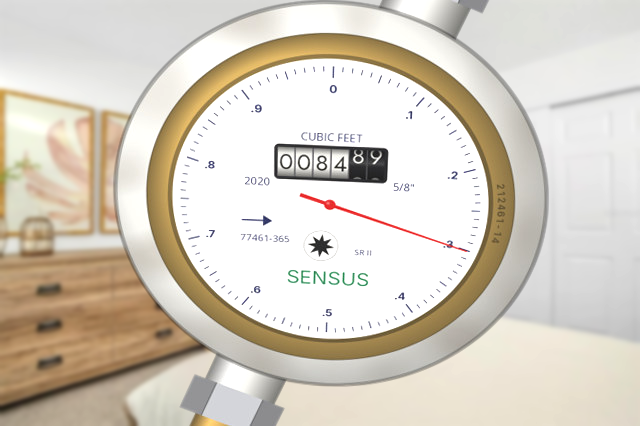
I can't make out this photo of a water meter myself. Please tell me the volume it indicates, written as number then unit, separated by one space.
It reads 8489.30 ft³
